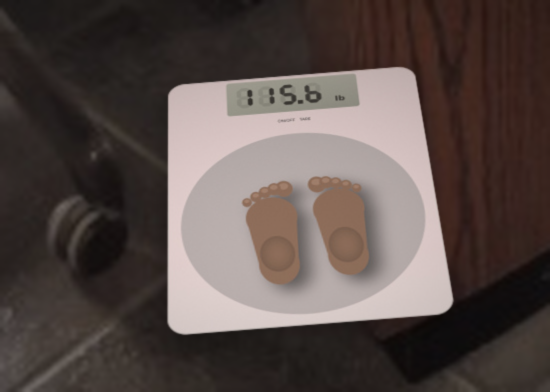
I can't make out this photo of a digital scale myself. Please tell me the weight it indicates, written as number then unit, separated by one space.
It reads 115.6 lb
